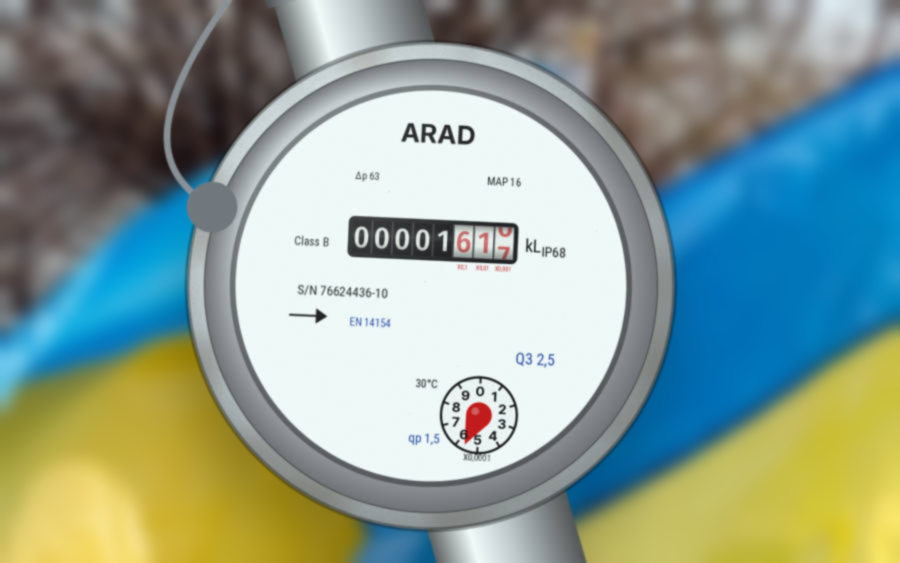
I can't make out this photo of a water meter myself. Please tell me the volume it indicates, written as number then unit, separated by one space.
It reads 1.6165 kL
